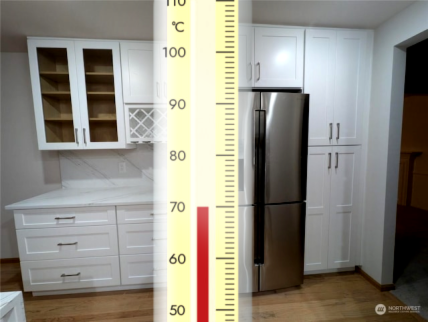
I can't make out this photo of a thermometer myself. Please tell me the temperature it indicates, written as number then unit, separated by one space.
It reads 70 °C
